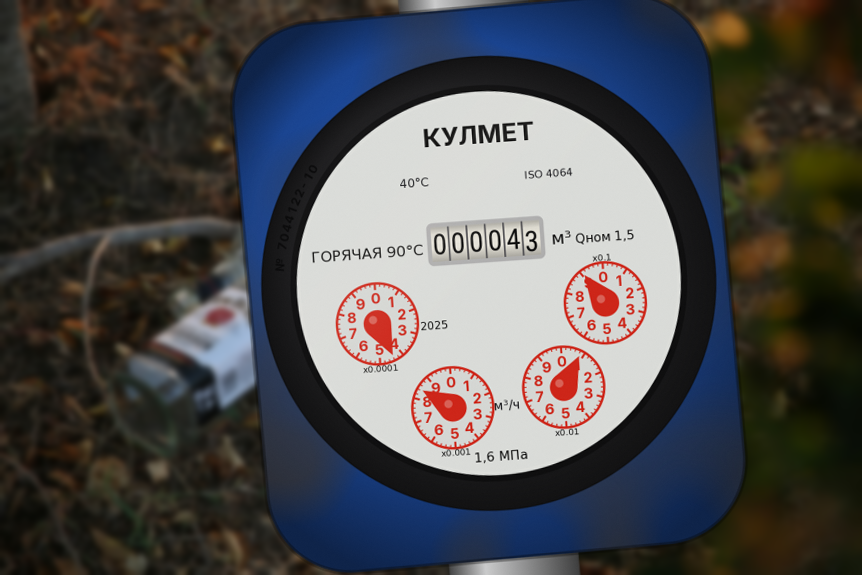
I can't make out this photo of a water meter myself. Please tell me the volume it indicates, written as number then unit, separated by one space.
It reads 42.9084 m³
